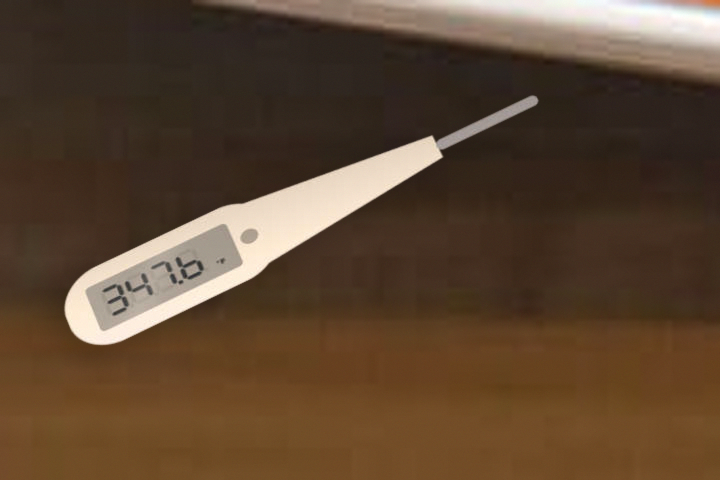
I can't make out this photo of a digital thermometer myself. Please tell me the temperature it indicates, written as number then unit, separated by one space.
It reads 347.6 °F
